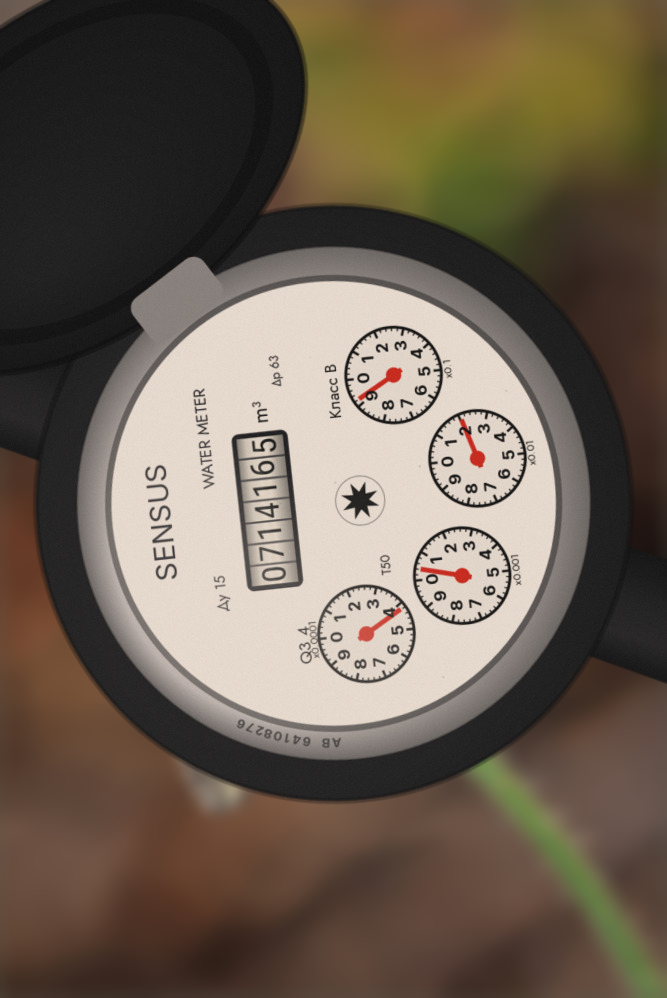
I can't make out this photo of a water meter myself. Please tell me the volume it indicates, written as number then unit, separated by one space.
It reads 714164.9204 m³
